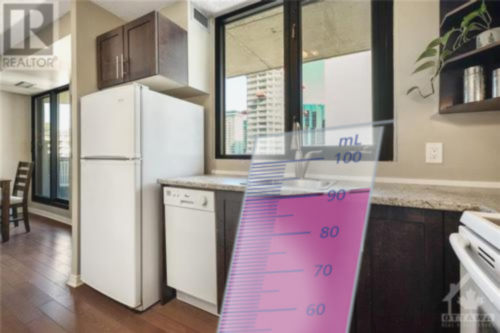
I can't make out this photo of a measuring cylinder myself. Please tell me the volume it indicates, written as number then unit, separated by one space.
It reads 90 mL
